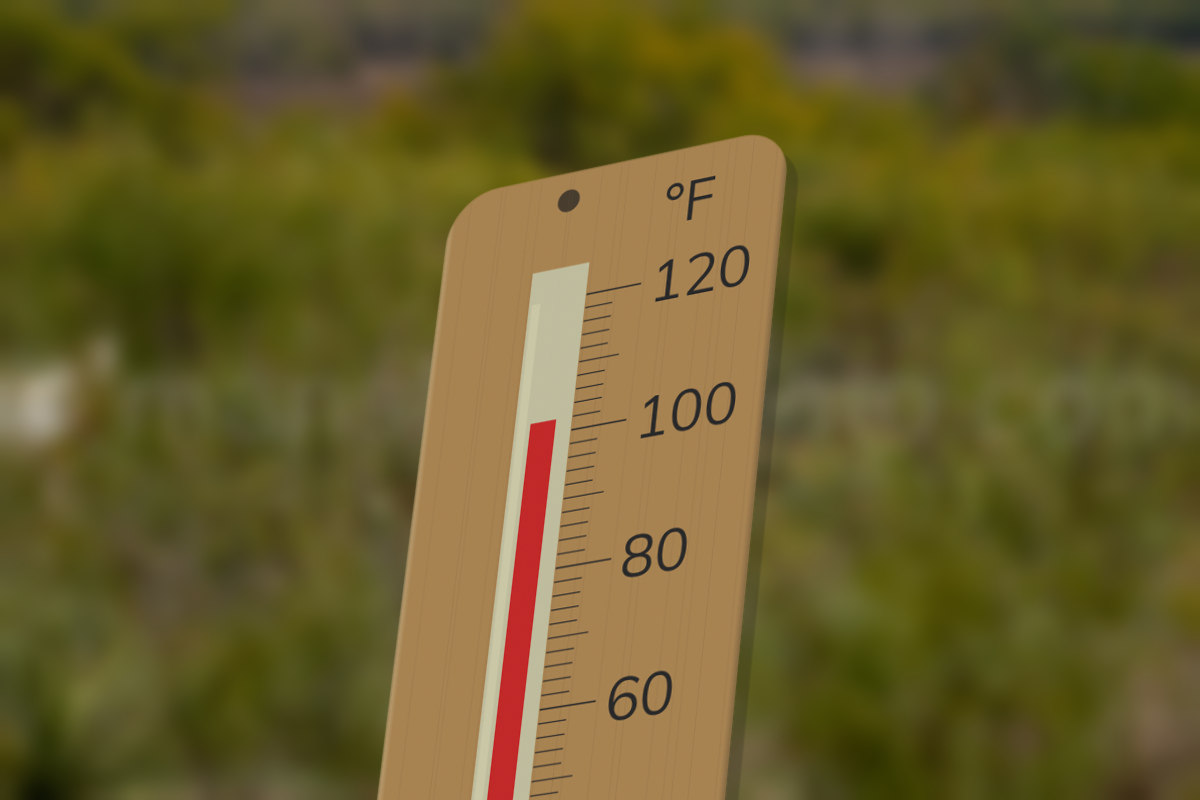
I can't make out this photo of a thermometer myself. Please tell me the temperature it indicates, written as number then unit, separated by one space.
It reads 102 °F
